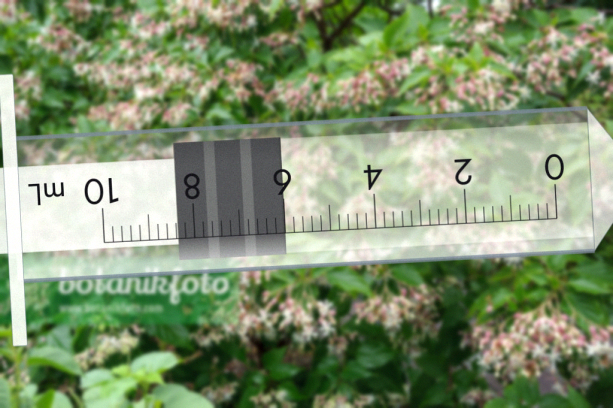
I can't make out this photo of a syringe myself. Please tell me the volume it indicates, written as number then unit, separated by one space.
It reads 6 mL
